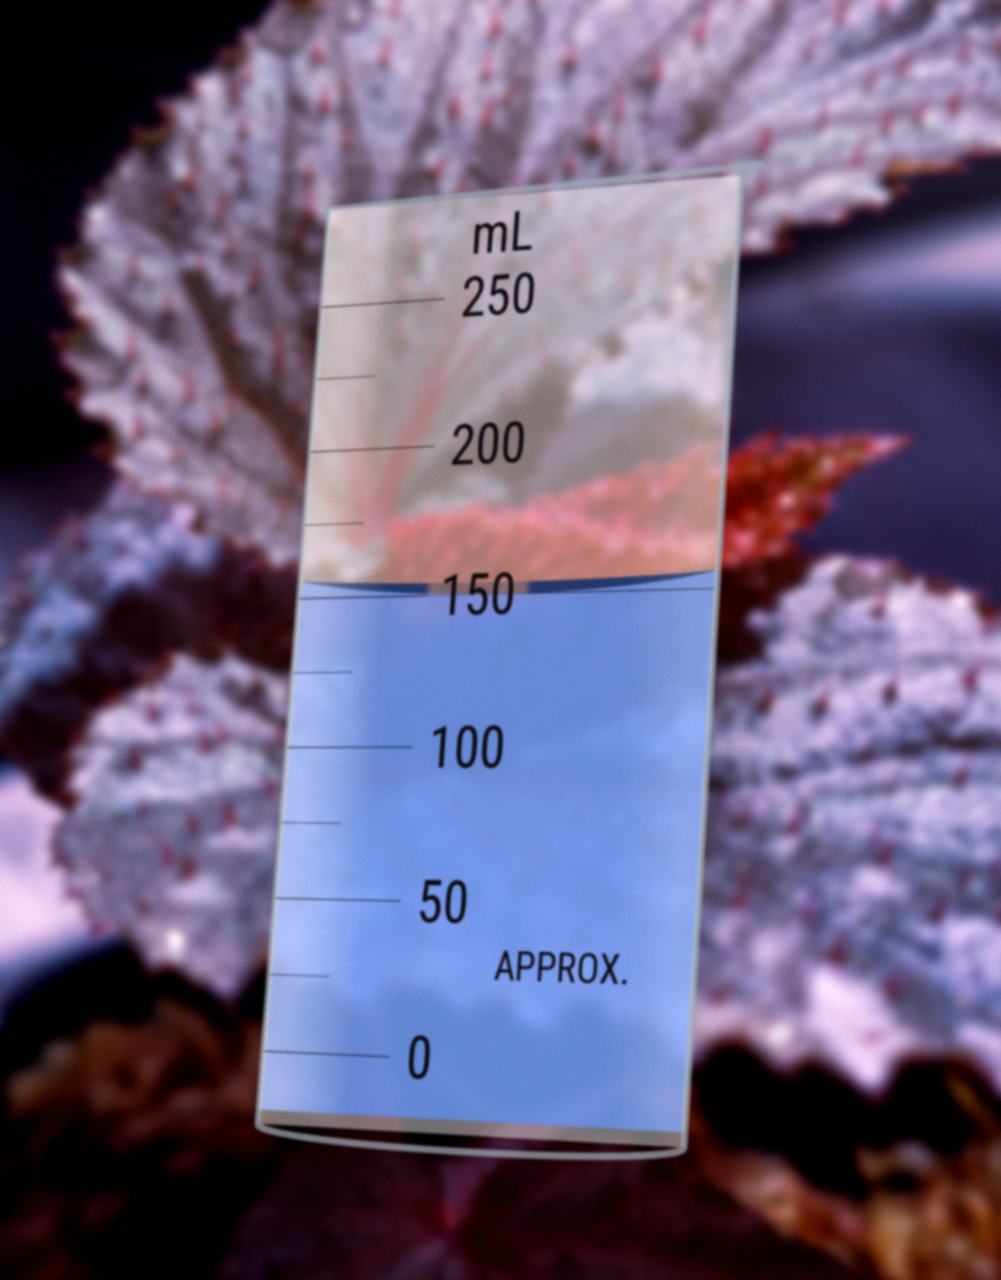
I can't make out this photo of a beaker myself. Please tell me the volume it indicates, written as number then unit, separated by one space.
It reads 150 mL
